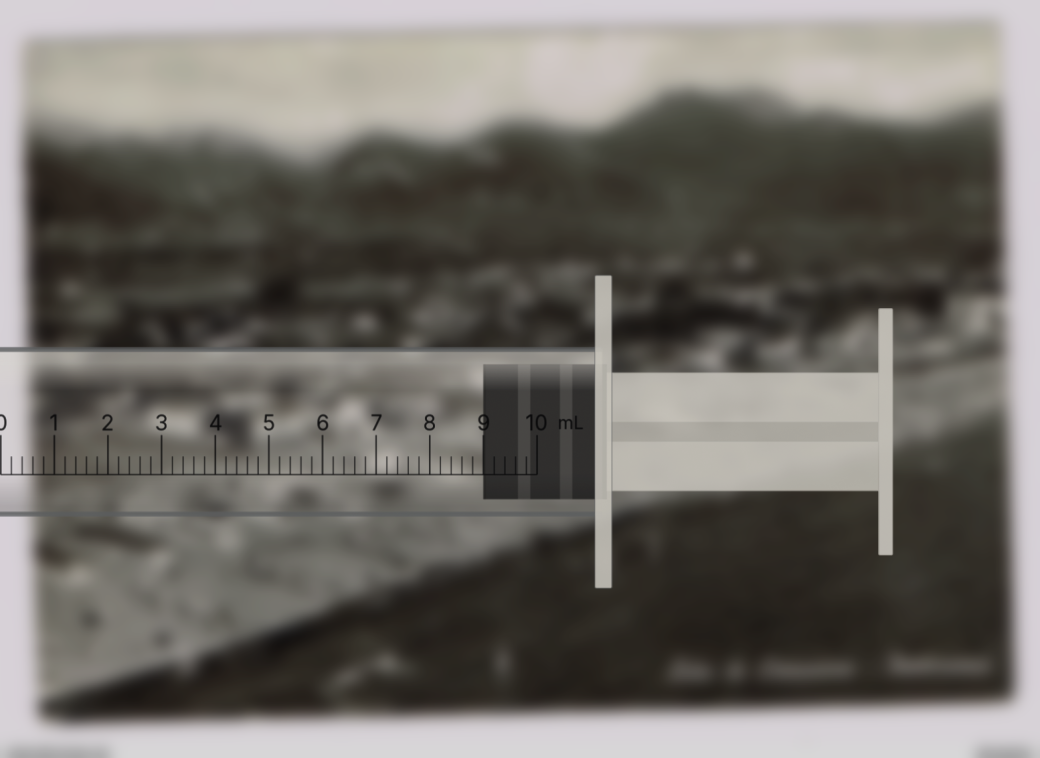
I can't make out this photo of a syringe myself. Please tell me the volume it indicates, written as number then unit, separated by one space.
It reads 9 mL
